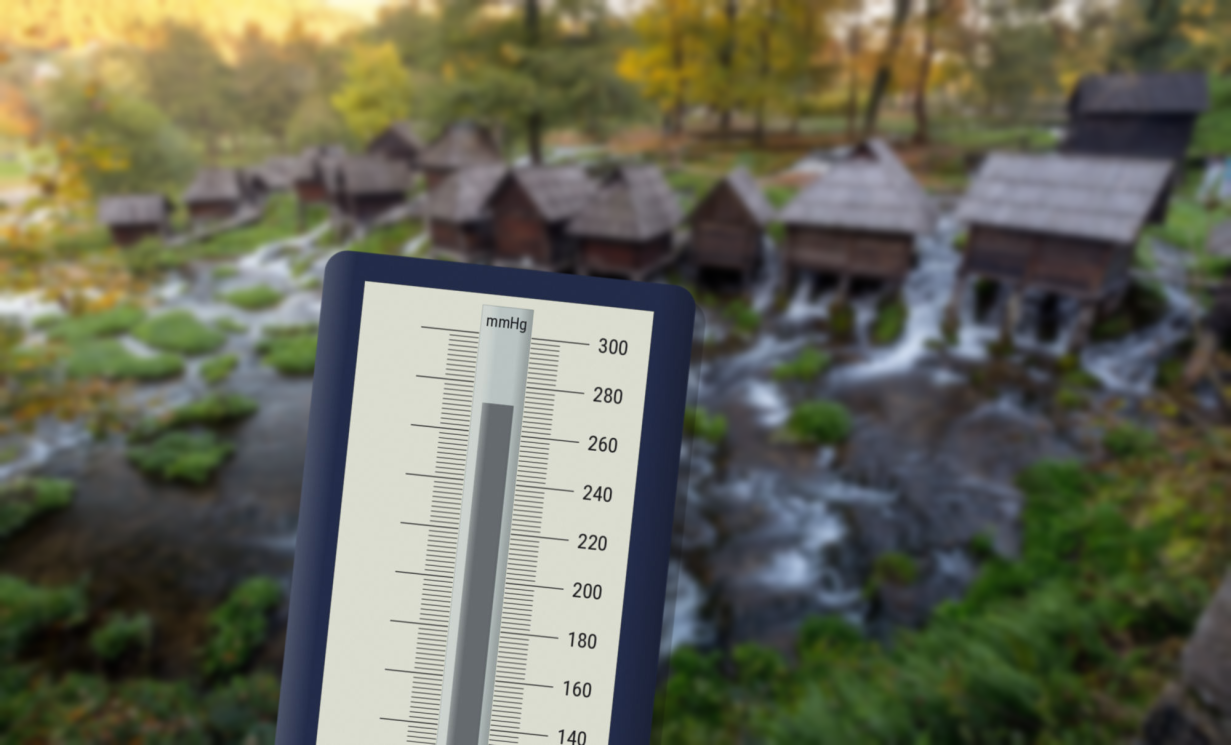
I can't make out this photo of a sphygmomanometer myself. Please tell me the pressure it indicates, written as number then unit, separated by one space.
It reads 272 mmHg
